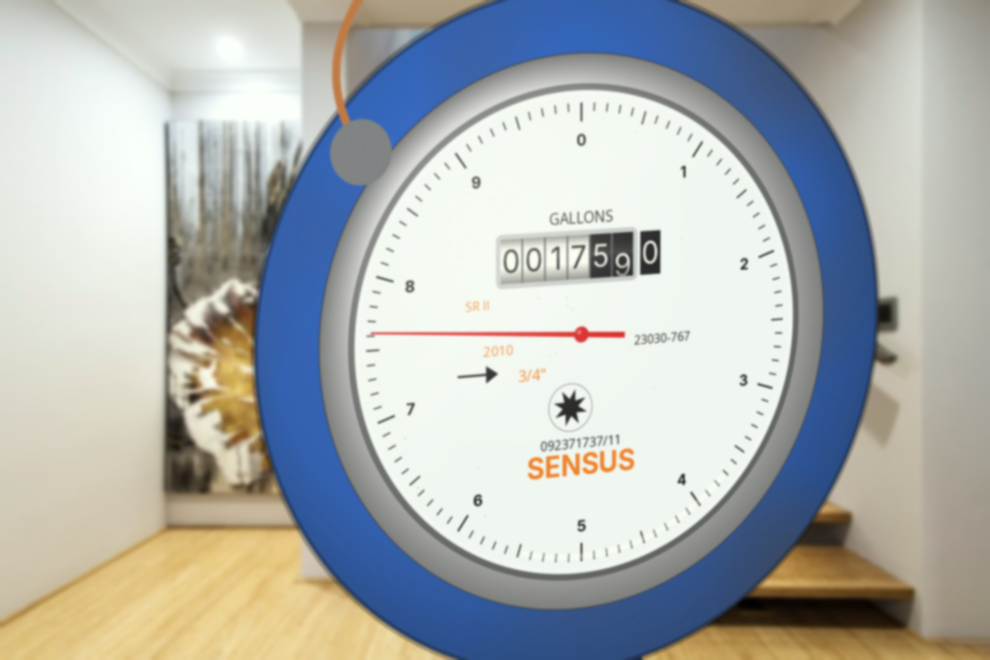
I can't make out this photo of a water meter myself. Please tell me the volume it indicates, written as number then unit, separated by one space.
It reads 17587.6 gal
